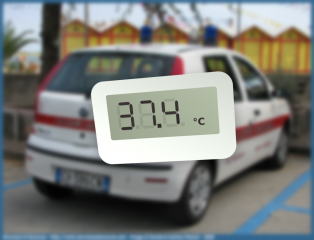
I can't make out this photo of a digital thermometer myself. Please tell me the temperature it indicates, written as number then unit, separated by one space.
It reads 37.4 °C
